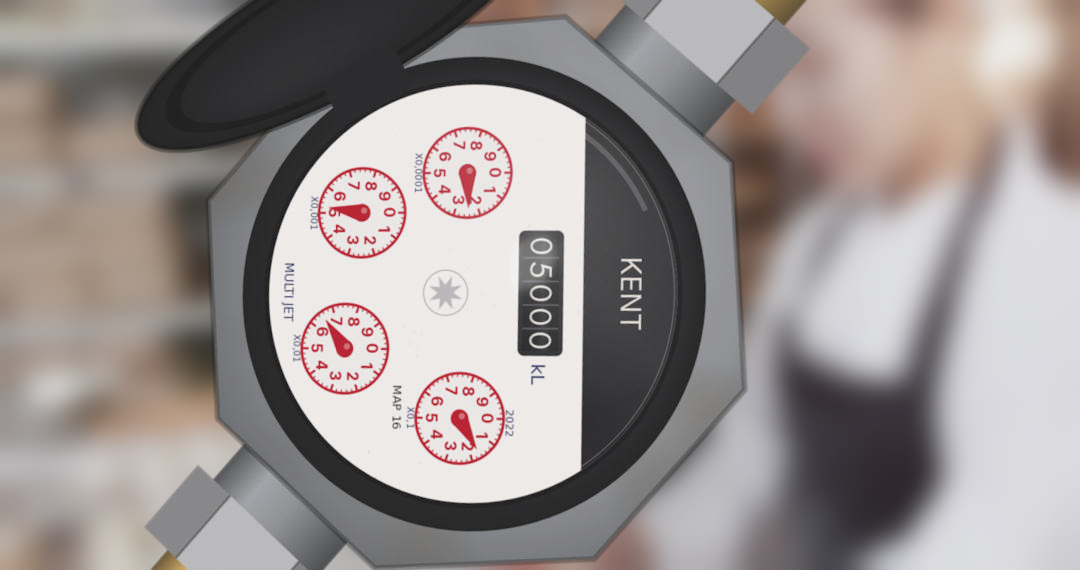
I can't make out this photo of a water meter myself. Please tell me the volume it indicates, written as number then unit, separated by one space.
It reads 5000.1652 kL
